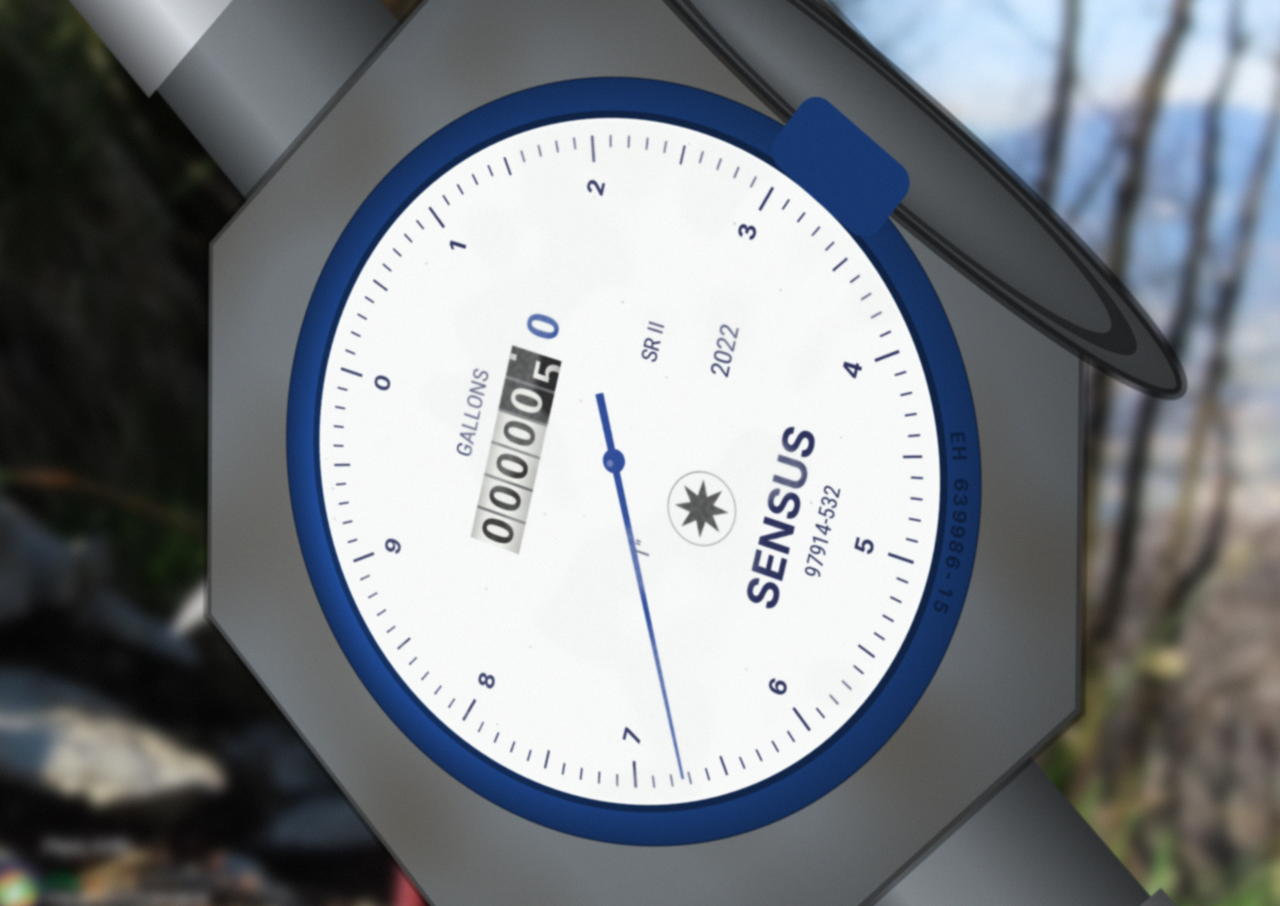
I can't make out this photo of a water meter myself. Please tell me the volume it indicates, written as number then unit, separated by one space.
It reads 46.7 gal
